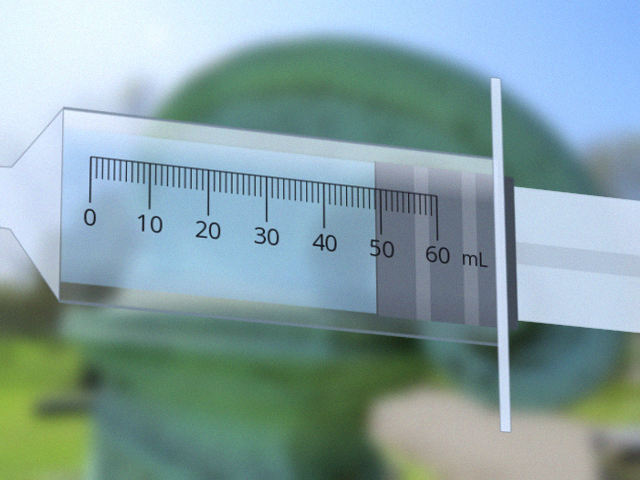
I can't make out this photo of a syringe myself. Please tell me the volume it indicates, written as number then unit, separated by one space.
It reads 49 mL
